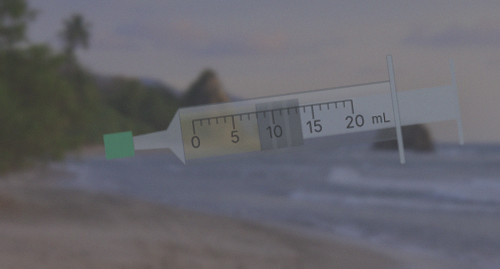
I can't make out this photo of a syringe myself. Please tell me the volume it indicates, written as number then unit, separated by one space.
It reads 8 mL
